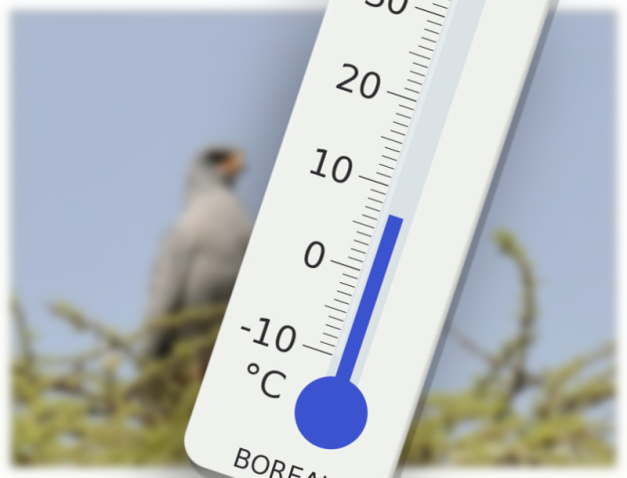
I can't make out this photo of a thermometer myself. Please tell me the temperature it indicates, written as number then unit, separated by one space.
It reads 7 °C
